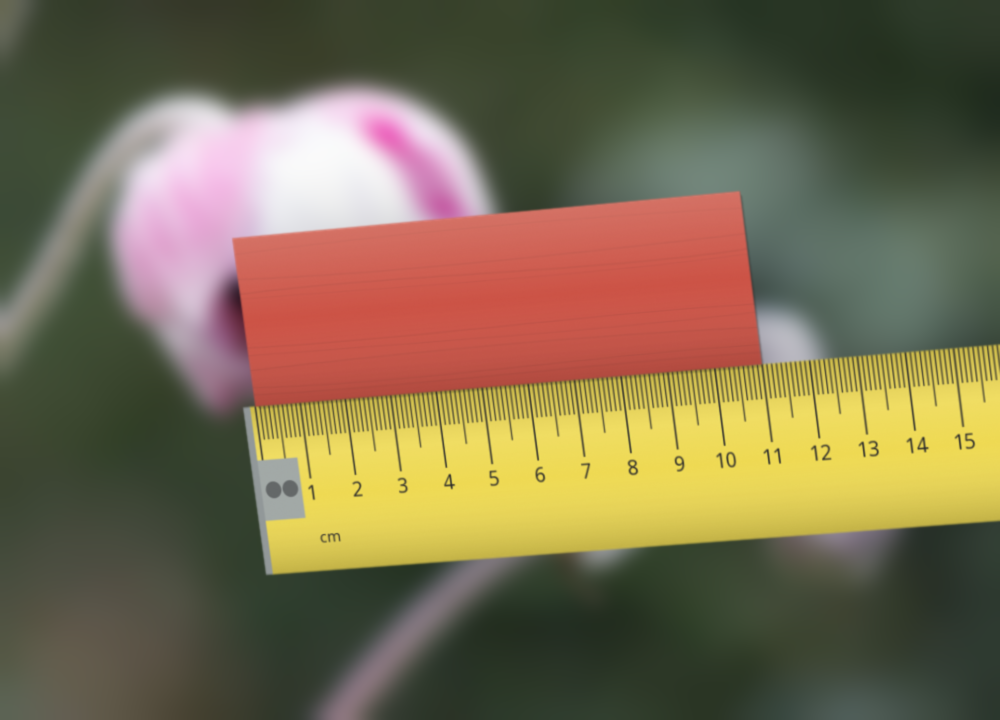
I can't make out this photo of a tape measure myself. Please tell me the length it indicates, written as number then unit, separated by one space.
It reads 11 cm
